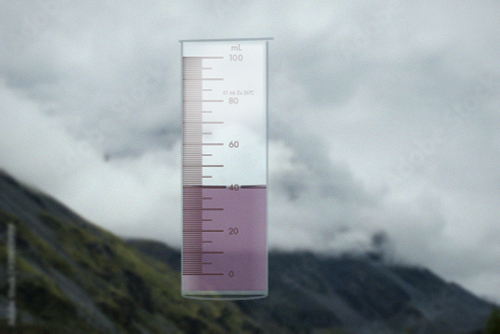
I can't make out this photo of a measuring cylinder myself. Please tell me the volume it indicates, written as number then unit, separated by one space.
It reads 40 mL
